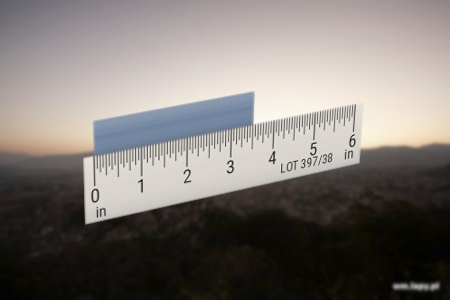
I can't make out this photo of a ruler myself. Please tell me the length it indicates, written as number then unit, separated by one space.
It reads 3.5 in
